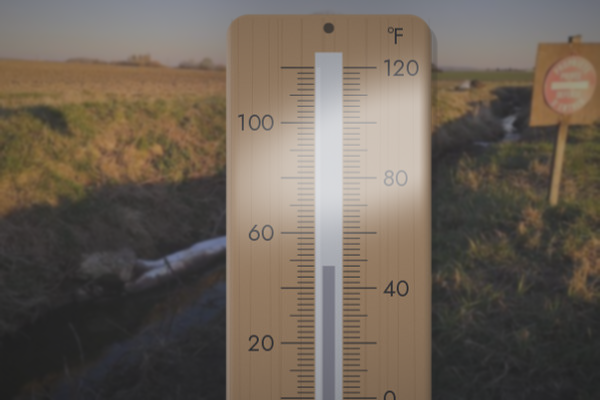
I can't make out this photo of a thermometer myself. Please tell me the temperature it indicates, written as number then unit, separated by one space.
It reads 48 °F
